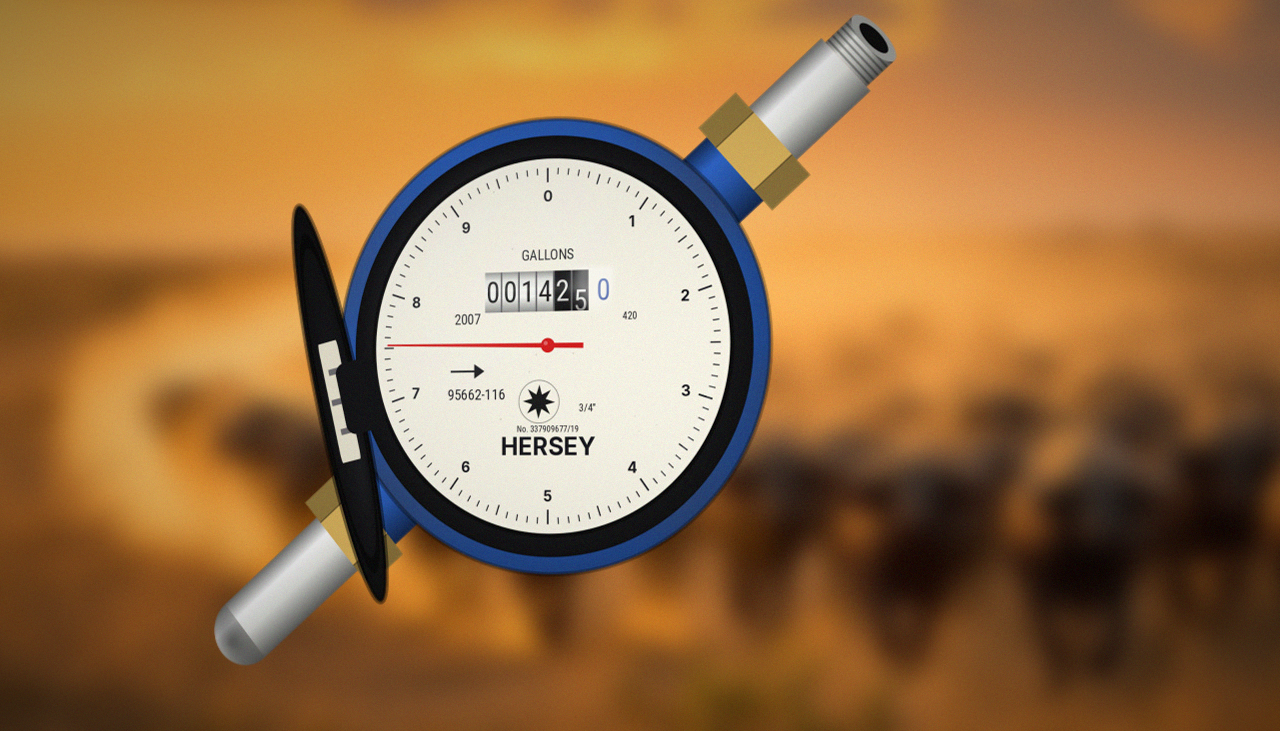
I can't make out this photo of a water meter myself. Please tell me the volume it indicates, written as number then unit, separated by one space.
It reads 14247.5 gal
